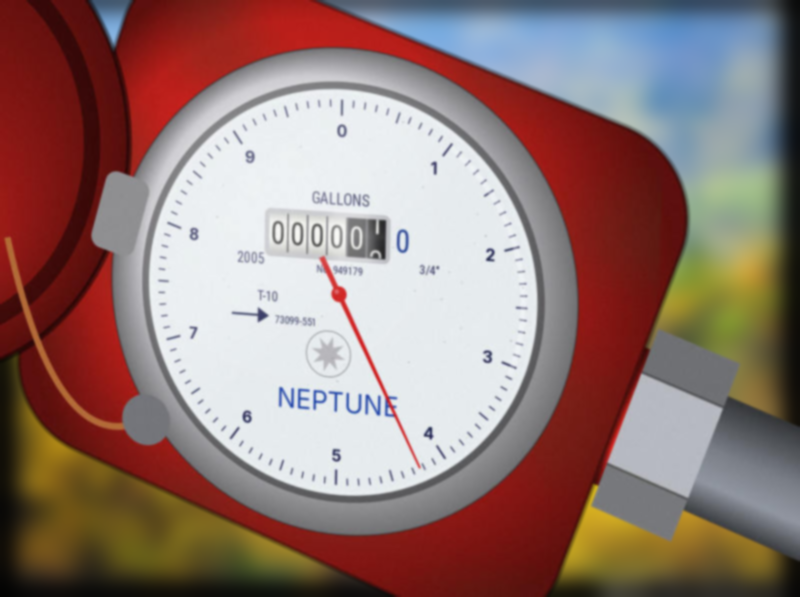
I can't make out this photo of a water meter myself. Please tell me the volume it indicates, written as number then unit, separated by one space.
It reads 14.2 gal
